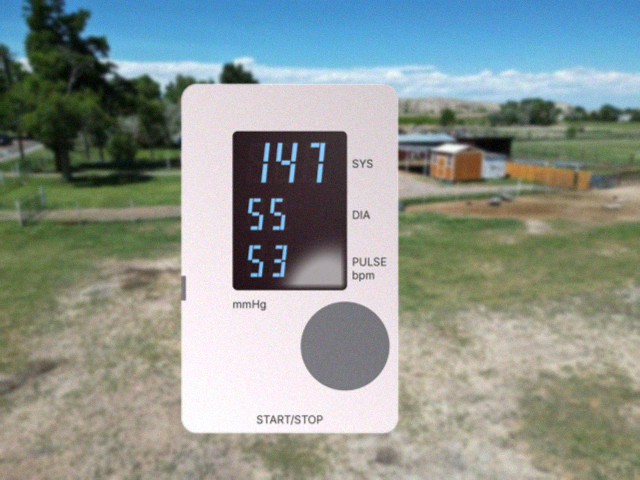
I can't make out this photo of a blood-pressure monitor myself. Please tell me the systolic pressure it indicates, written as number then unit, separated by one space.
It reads 147 mmHg
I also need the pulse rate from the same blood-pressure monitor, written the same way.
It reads 53 bpm
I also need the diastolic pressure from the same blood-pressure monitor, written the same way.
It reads 55 mmHg
